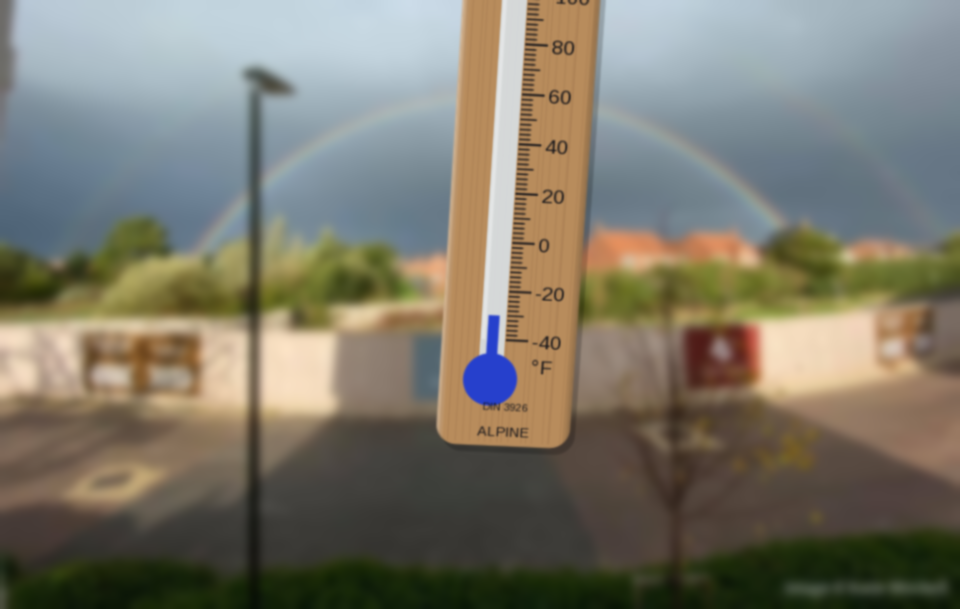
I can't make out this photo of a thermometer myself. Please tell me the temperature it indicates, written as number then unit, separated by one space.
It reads -30 °F
